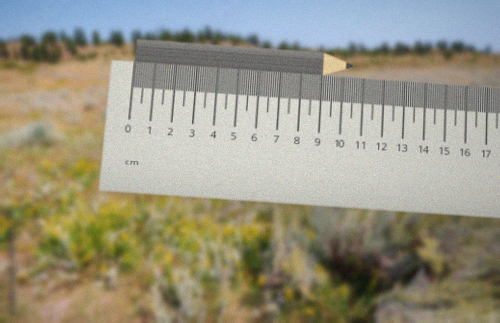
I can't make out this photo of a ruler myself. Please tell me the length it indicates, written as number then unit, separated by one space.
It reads 10.5 cm
